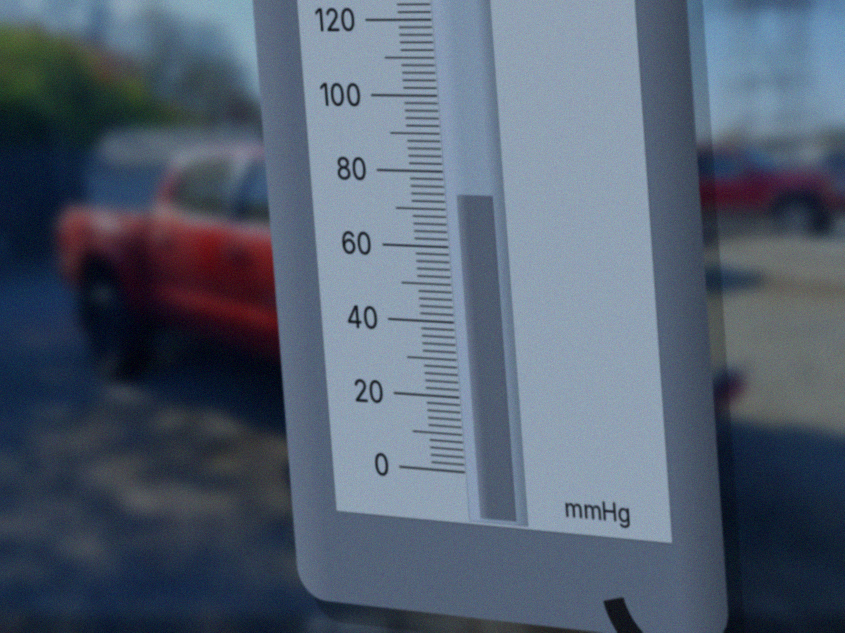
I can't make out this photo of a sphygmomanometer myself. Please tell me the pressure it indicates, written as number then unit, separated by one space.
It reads 74 mmHg
